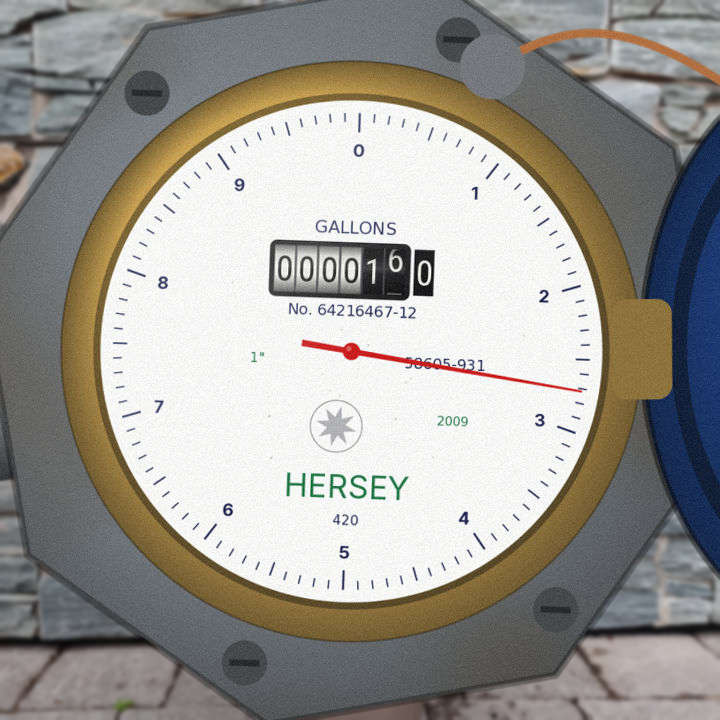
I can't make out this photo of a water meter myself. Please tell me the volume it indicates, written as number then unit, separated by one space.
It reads 162.7 gal
